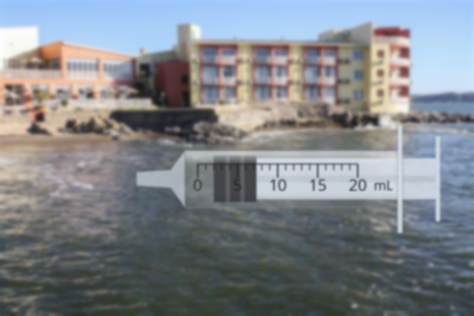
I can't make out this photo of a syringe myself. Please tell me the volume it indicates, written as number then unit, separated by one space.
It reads 2 mL
